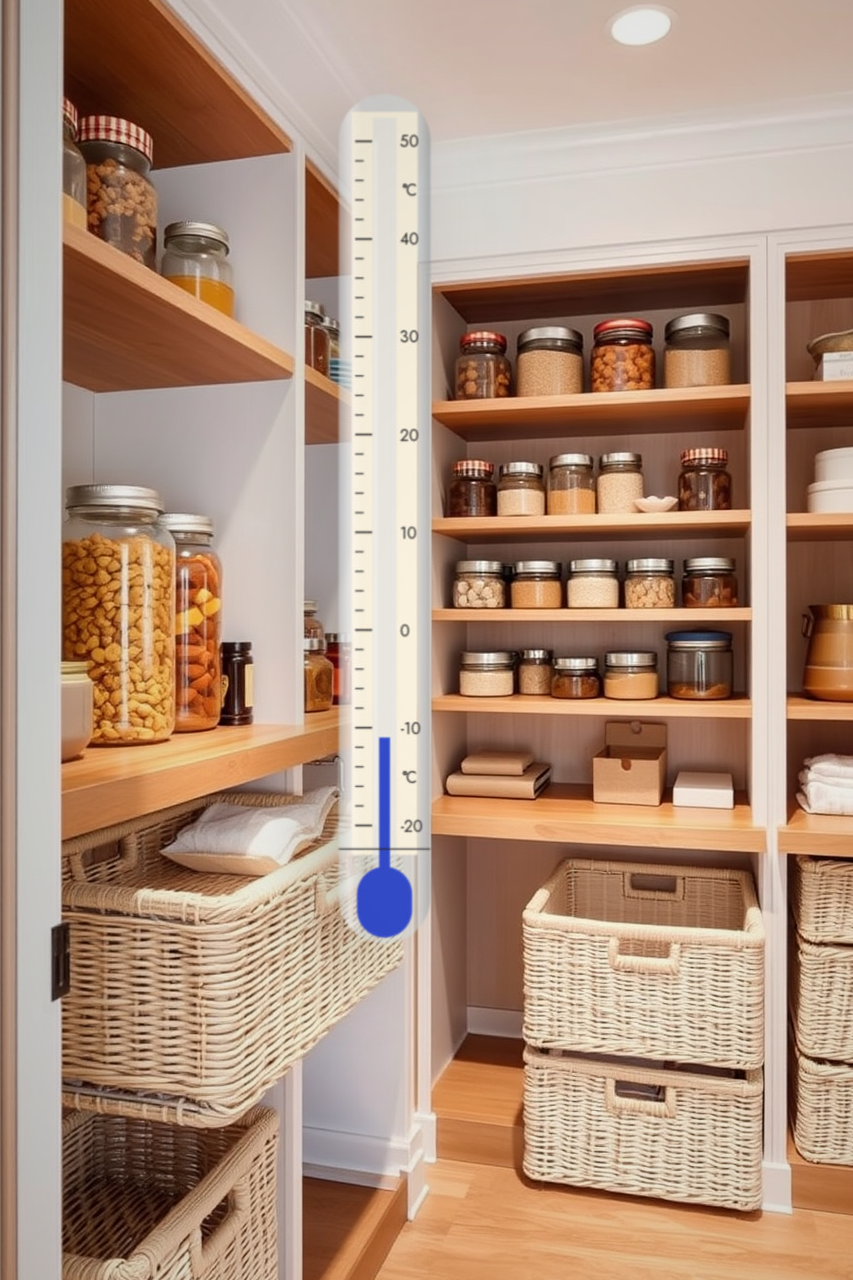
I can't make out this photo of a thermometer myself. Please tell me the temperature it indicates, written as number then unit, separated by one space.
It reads -11 °C
